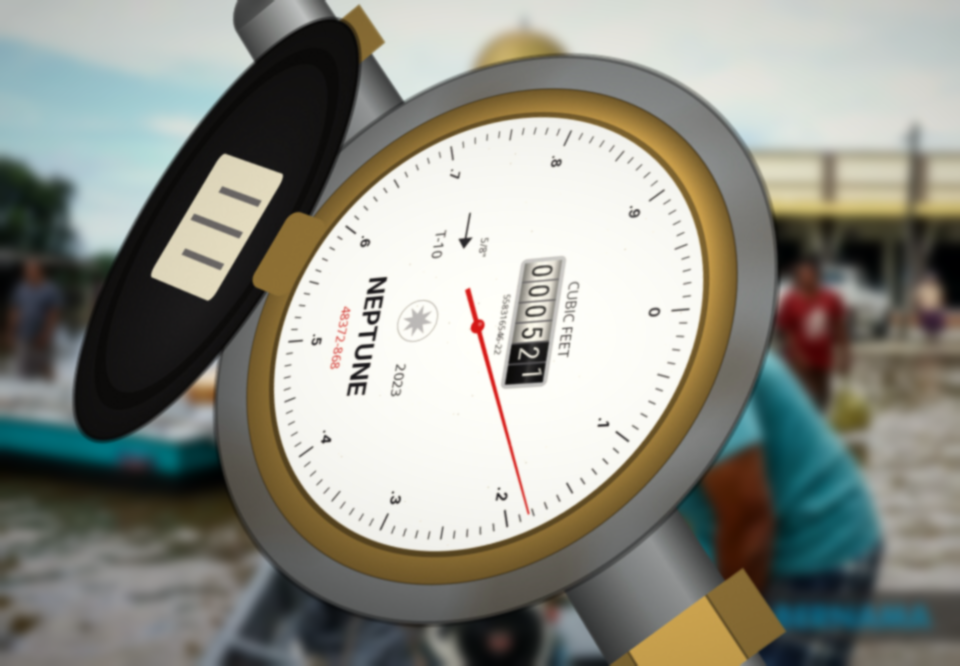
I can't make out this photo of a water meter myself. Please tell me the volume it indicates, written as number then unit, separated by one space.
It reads 521.18 ft³
